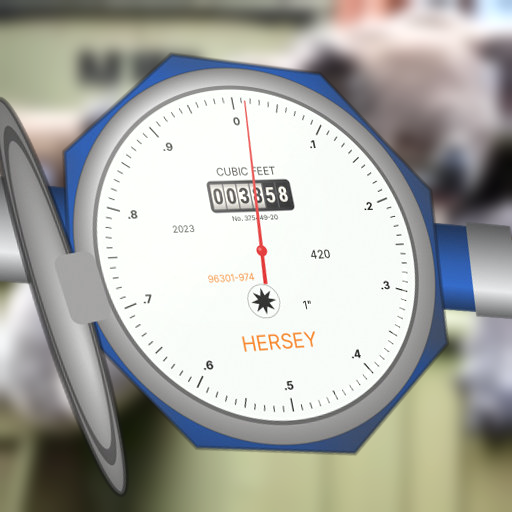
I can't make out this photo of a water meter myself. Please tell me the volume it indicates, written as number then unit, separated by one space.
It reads 3858.01 ft³
